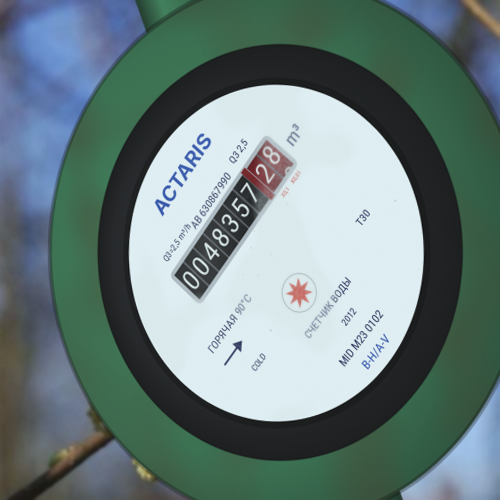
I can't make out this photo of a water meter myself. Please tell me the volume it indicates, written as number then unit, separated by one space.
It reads 48357.28 m³
